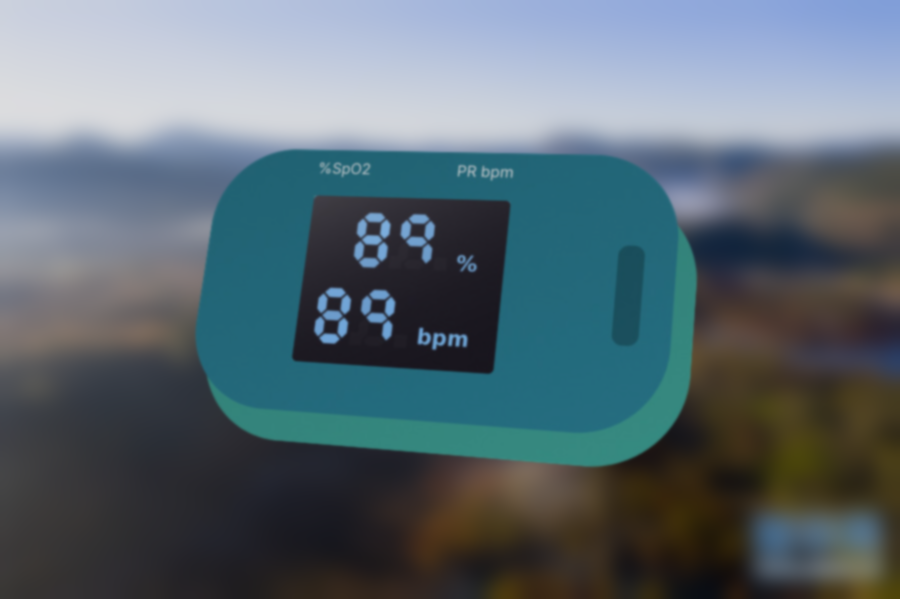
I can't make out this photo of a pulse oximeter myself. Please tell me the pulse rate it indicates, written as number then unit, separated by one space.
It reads 89 bpm
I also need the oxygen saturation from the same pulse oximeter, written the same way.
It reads 89 %
